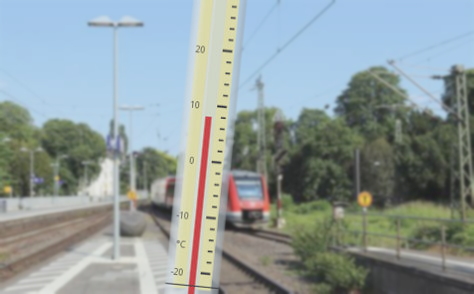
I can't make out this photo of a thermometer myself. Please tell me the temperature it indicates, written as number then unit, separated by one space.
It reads 8 °C
